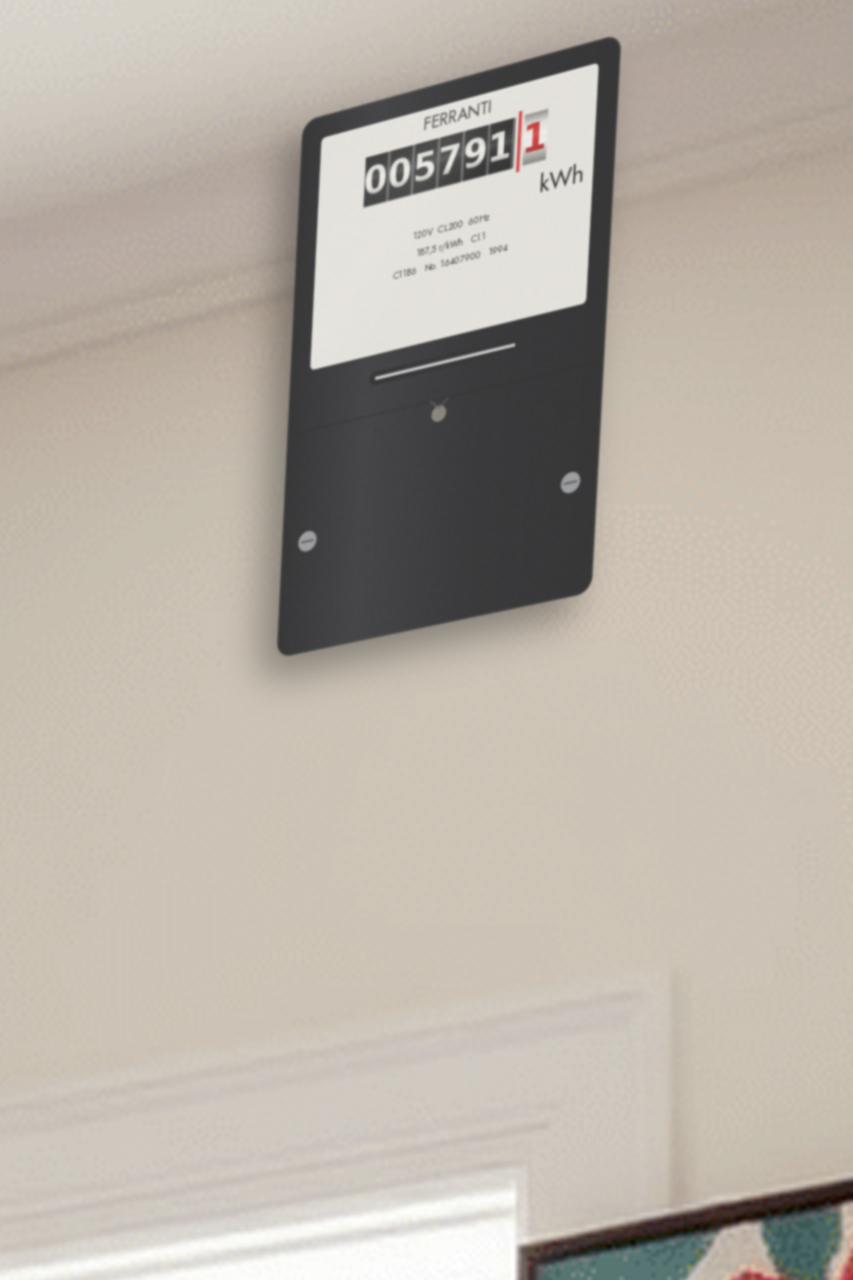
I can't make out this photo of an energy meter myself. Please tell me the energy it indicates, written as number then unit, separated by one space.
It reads 5791.1 kWh
